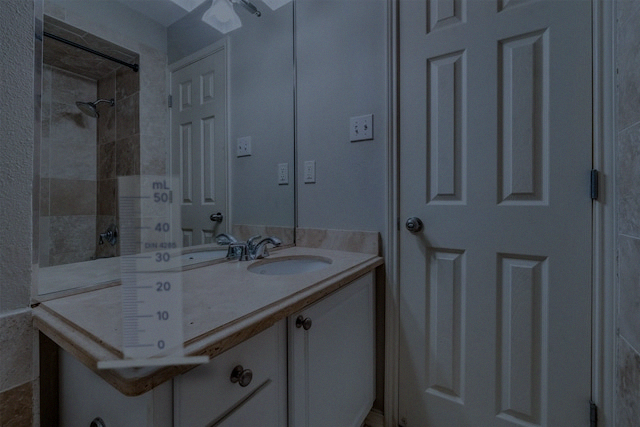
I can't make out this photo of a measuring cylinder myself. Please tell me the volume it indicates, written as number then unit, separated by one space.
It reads 25 mL
